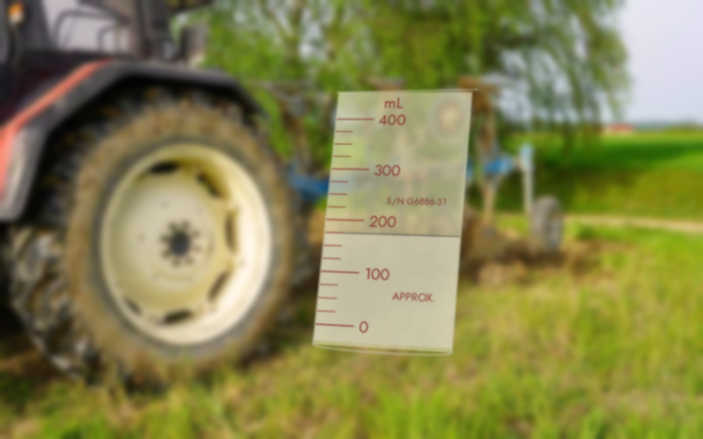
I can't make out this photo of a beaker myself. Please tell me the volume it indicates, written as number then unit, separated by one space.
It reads 175 mL
